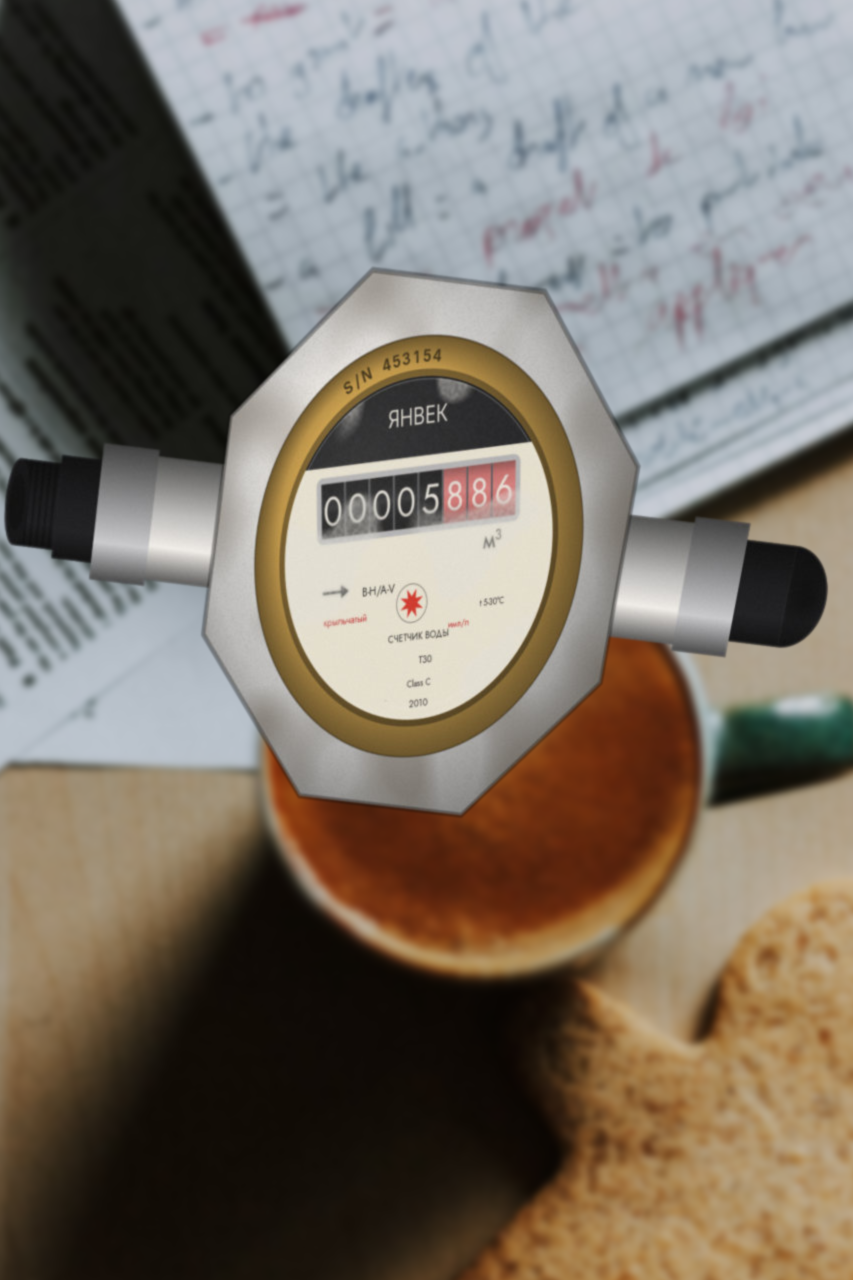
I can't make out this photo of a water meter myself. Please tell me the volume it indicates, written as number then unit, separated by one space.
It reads 5.886 m³
